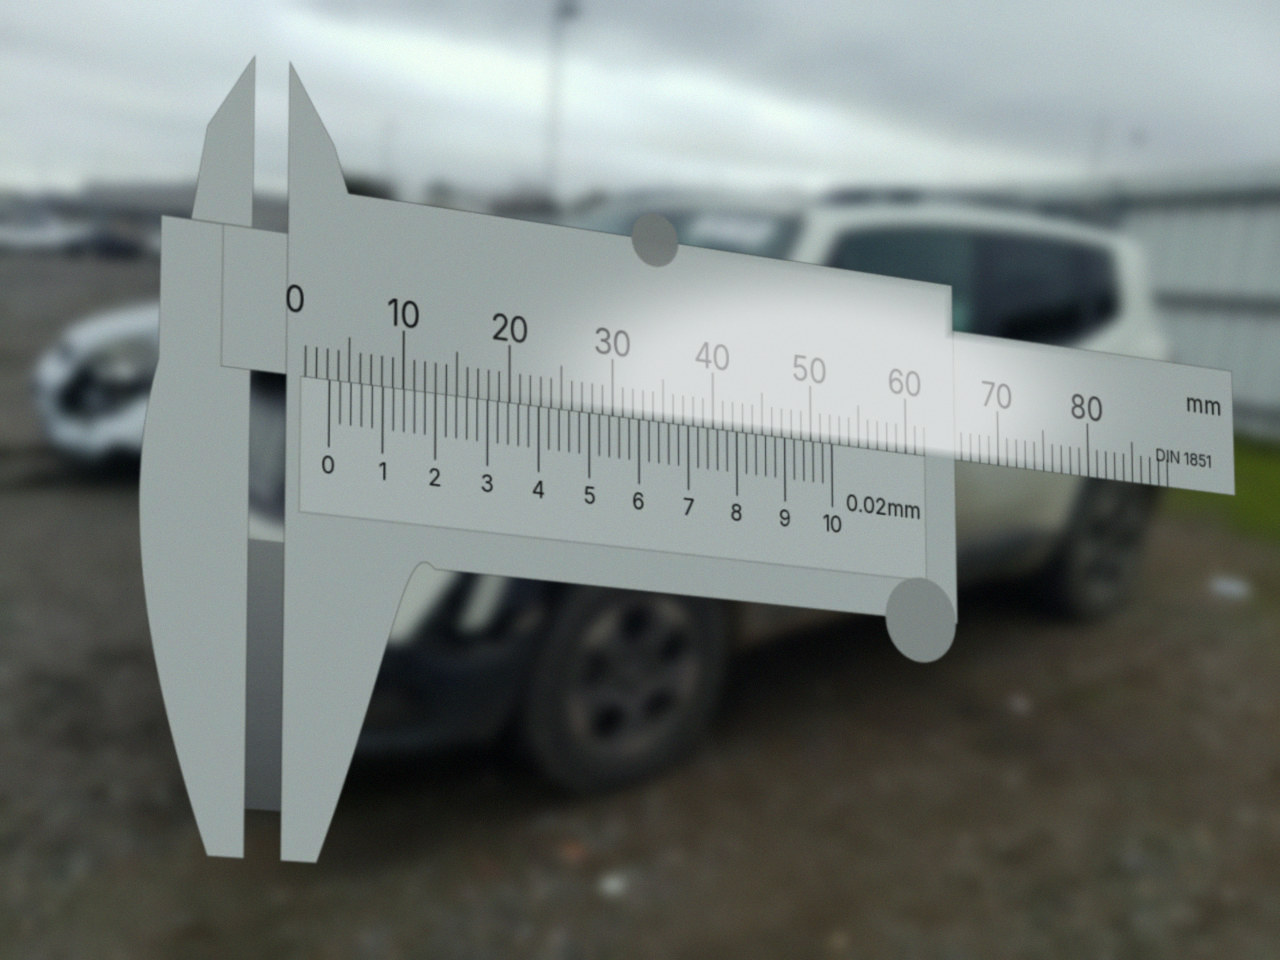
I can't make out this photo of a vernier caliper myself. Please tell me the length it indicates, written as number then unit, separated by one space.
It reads 3.2 mm
